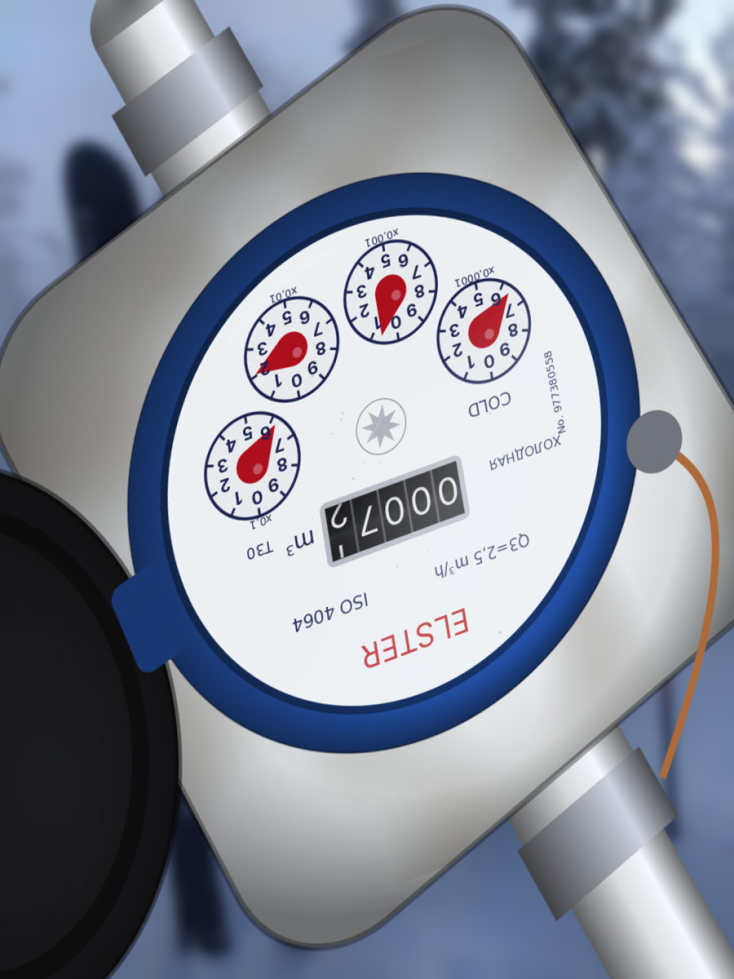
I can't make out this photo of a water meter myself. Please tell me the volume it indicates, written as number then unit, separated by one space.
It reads 71.6206 m³
